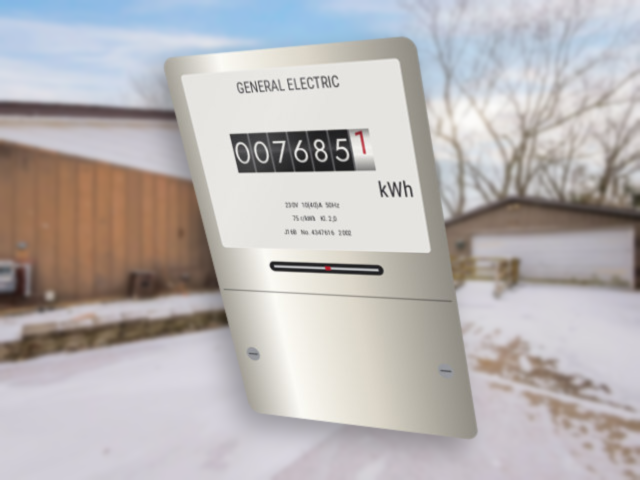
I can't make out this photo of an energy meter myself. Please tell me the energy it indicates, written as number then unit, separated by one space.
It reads 7685.1 kWh
